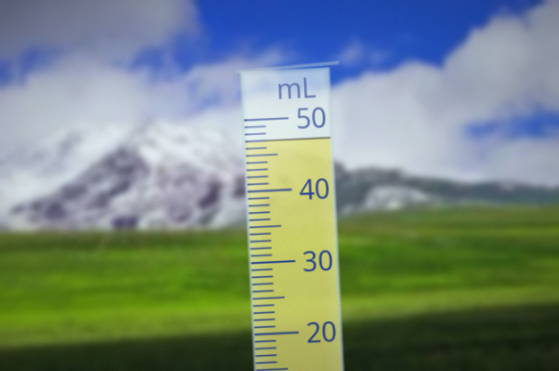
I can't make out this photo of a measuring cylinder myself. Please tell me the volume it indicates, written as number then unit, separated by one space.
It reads 47 mL
